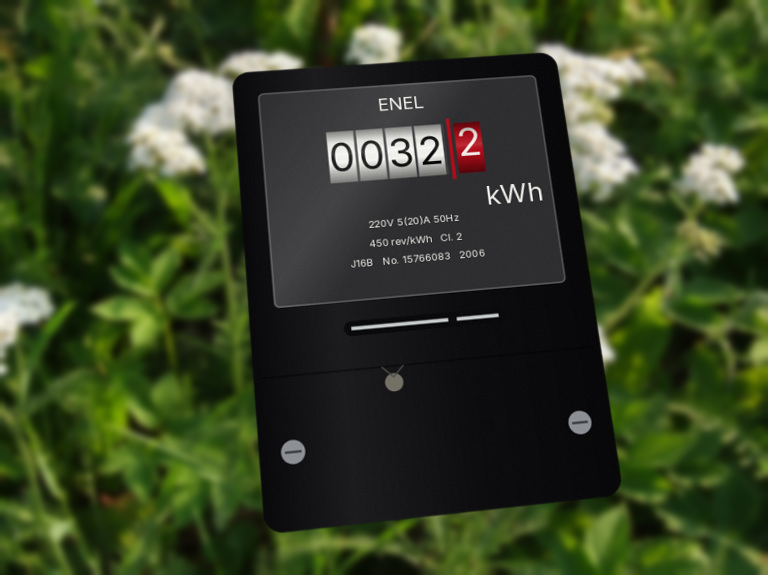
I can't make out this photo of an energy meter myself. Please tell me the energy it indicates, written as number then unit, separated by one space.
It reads 32.2 kWh
